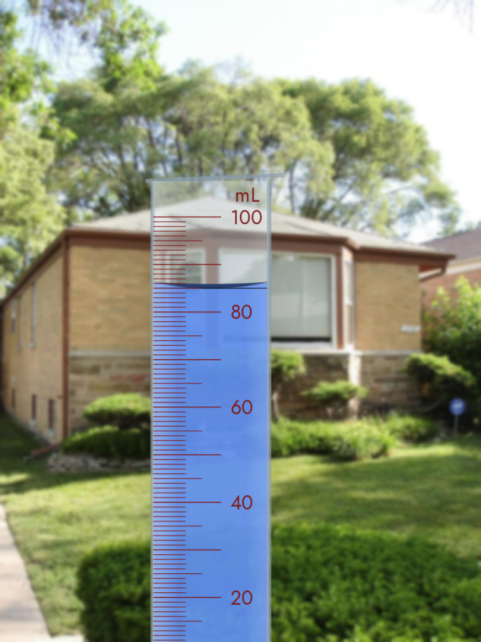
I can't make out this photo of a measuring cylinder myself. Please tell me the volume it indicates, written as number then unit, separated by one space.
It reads 85 mL
